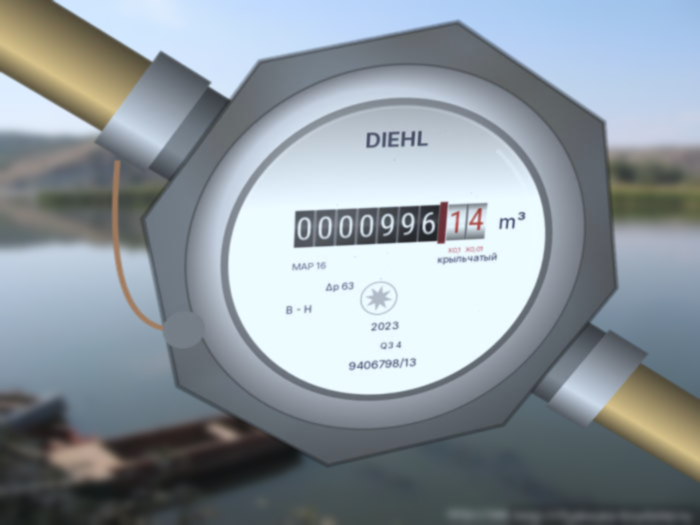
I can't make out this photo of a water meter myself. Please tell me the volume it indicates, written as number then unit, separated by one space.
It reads 996.14 m³
